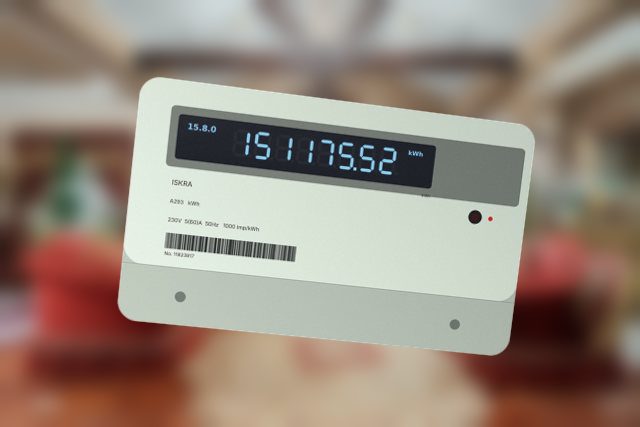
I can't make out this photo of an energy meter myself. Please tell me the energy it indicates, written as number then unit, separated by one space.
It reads 151175.52 kWh
